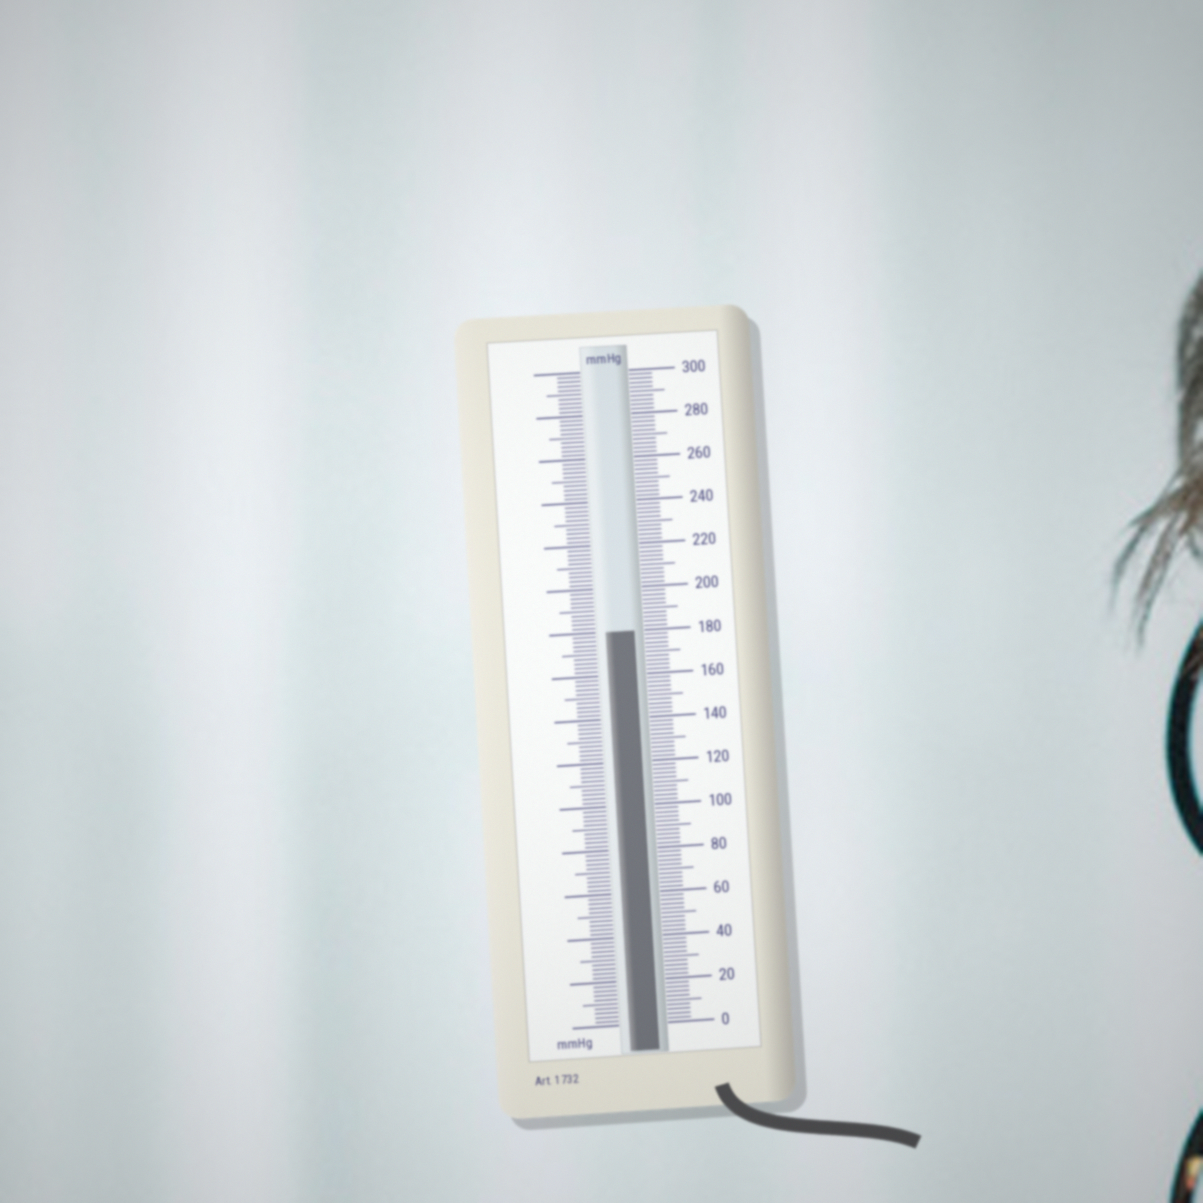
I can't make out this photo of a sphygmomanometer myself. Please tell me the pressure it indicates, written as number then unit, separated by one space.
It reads 180 mmHg
